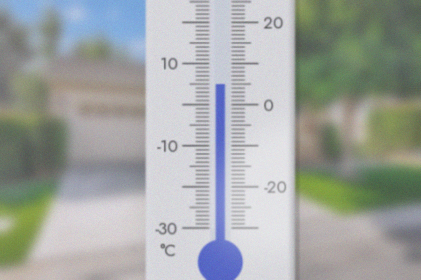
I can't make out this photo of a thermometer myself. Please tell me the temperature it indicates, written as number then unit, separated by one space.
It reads 5 °C
